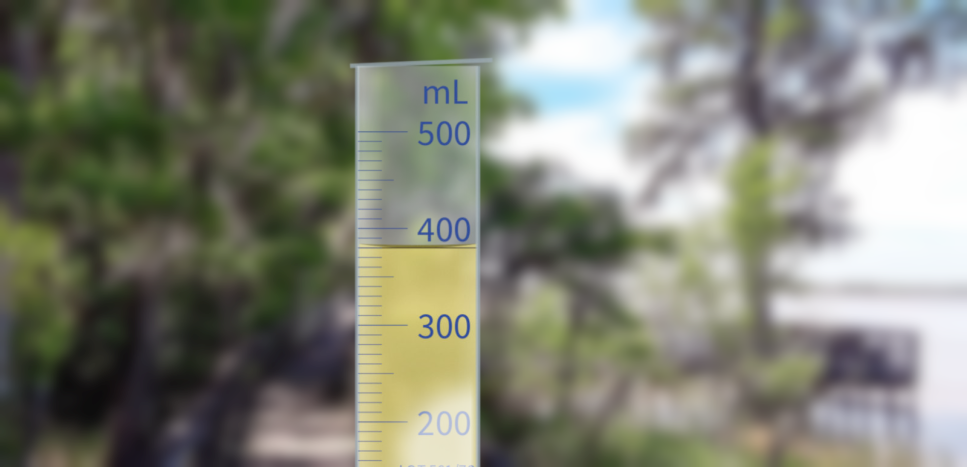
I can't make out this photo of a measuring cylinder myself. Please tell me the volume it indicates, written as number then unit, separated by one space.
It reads 380 mL
